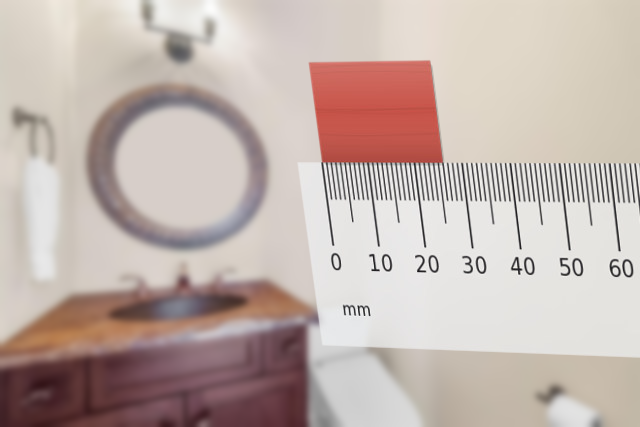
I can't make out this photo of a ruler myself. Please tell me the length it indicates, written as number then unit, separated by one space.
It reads 26 mm
